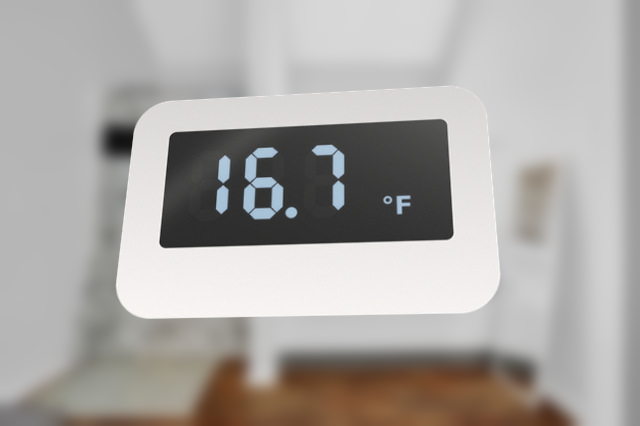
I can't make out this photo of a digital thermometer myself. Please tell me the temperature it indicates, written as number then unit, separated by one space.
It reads 16.7 °F
